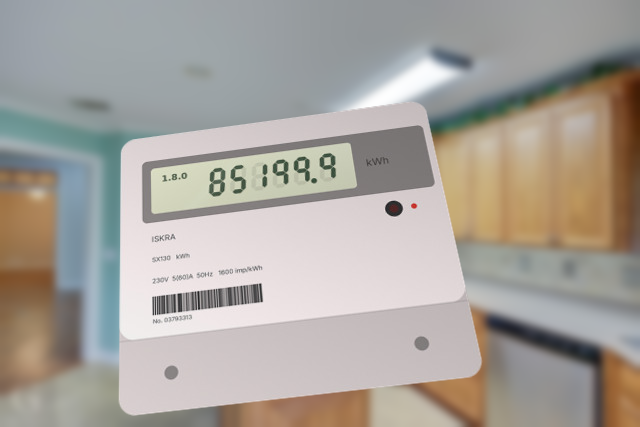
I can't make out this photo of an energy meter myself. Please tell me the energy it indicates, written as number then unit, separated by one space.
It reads 85199.9 kWh
